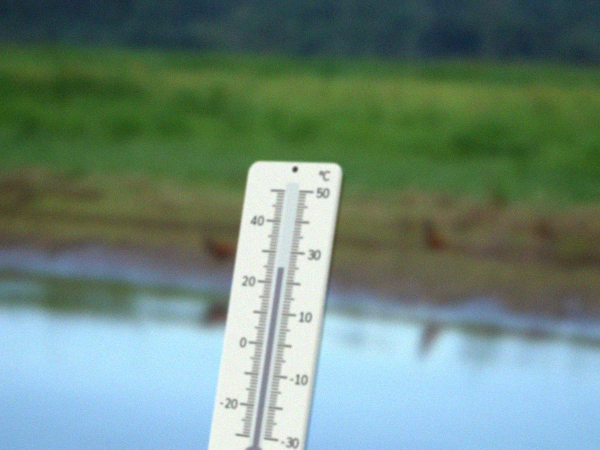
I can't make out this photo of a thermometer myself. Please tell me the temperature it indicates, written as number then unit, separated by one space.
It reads 25 °C
